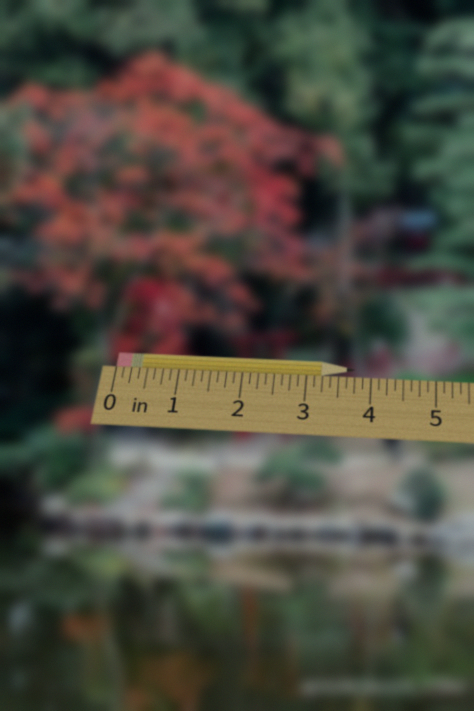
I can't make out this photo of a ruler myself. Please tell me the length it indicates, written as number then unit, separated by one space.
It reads 3.75 in
